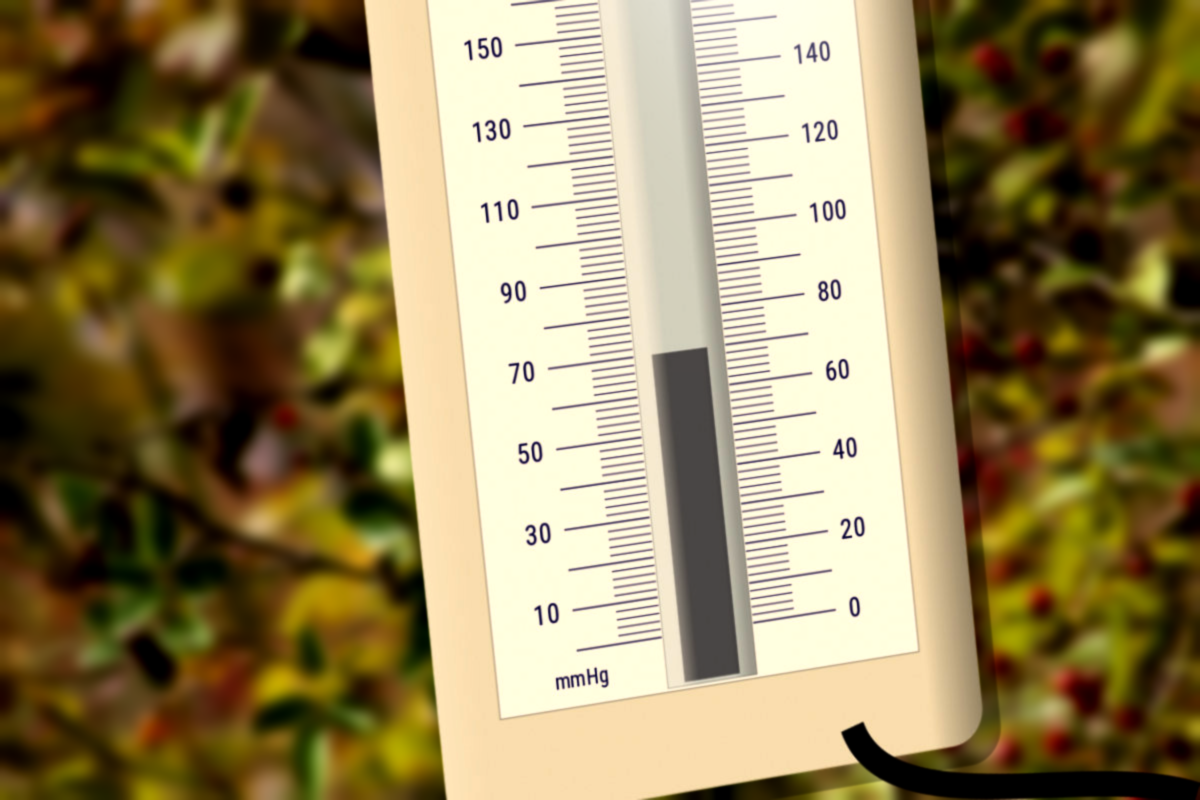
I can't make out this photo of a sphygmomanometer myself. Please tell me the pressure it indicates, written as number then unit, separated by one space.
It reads 70 mmHg
